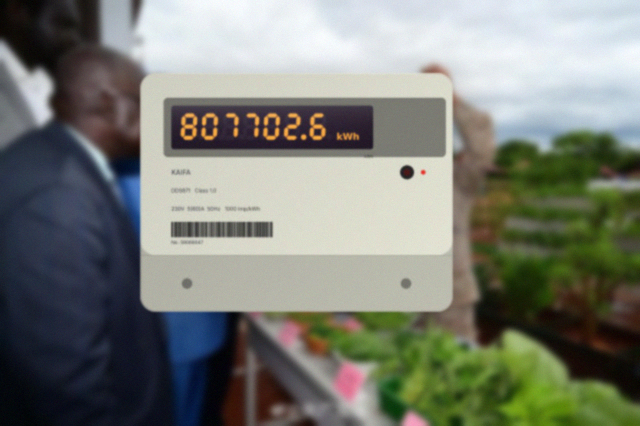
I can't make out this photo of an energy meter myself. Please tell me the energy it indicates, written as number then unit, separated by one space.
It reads 807702.6 kWh
